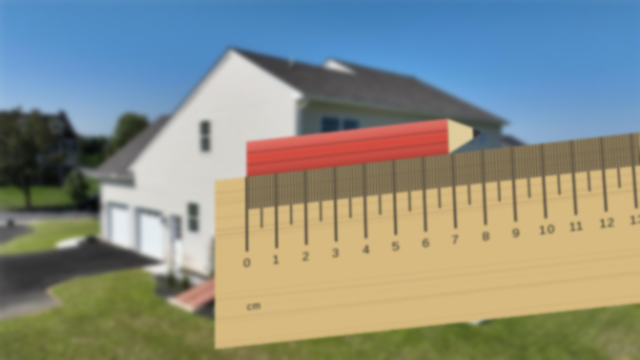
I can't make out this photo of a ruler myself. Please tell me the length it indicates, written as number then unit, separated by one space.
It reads 8 cm
